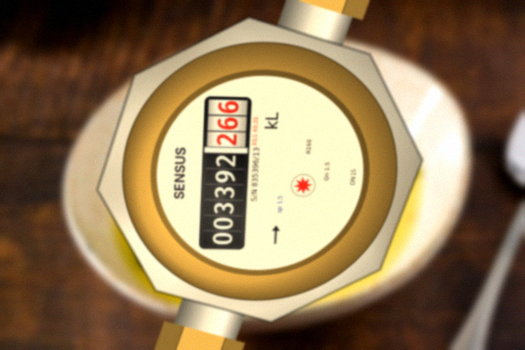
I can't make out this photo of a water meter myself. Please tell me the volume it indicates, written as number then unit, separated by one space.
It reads 3392.266 kL
